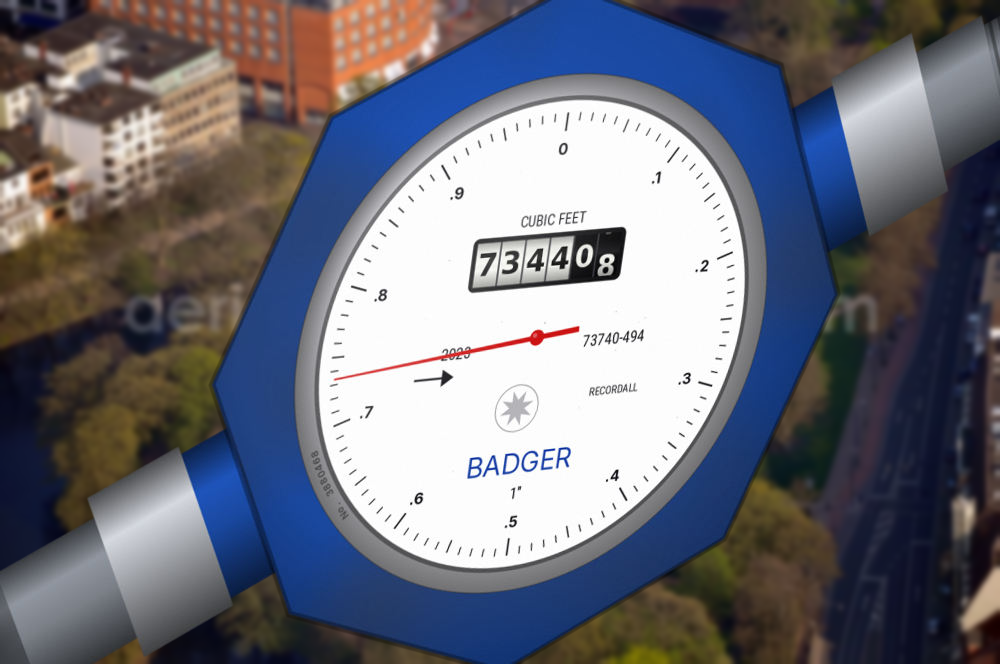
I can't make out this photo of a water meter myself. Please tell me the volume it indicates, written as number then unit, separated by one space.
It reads 734407.73 ft³
